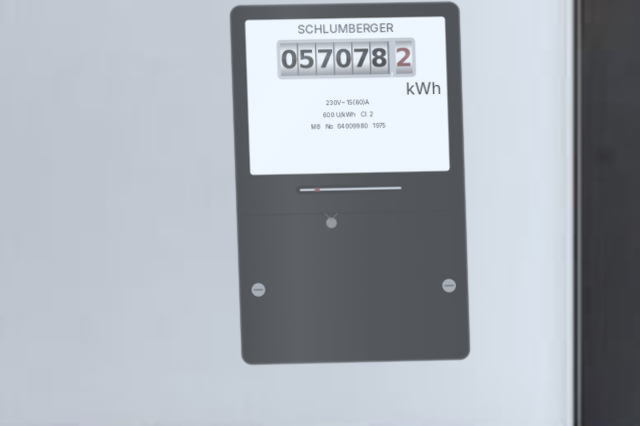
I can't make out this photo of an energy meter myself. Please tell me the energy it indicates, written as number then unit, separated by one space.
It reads 57078.2 kWh
